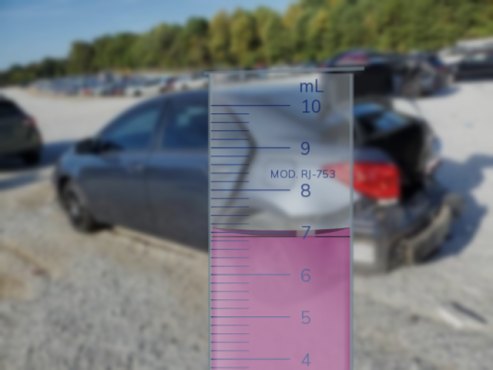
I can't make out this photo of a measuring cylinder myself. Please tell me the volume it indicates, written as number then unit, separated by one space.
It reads 6.9 mL
